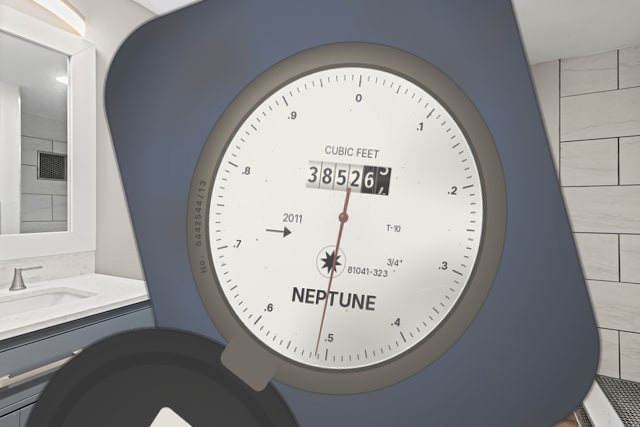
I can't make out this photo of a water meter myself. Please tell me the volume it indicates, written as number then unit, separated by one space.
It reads 385263.51 ft³
